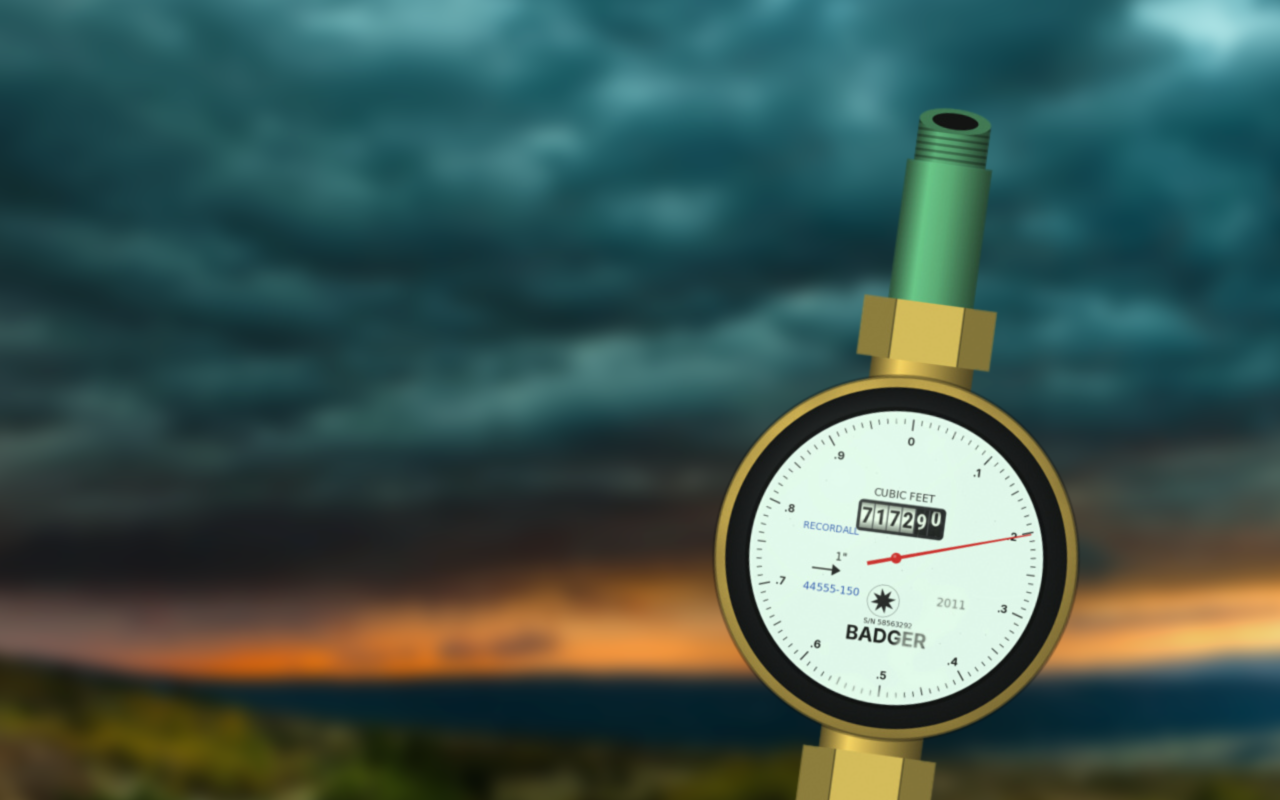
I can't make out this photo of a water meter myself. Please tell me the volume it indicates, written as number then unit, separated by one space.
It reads 717290.20 ft³
